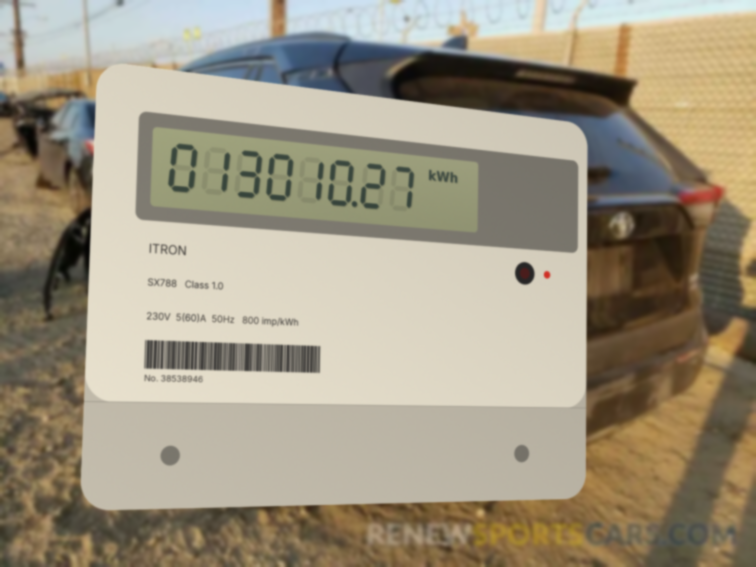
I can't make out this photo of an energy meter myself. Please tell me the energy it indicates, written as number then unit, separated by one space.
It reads 13010.27 kWh
